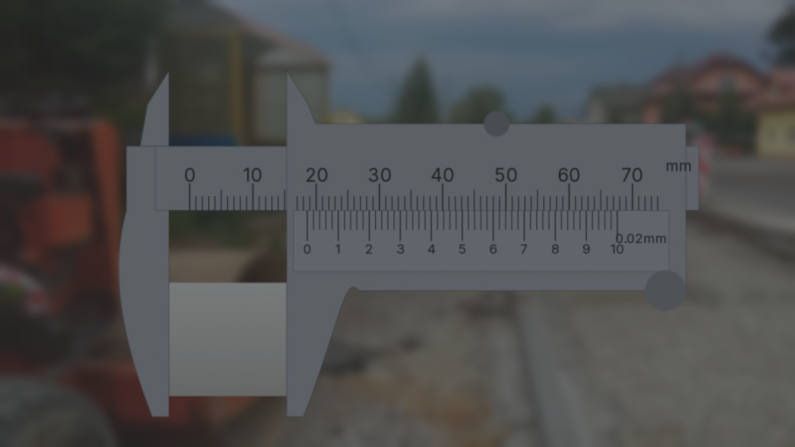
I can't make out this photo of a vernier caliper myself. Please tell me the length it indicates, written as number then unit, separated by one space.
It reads 18.6 mm
